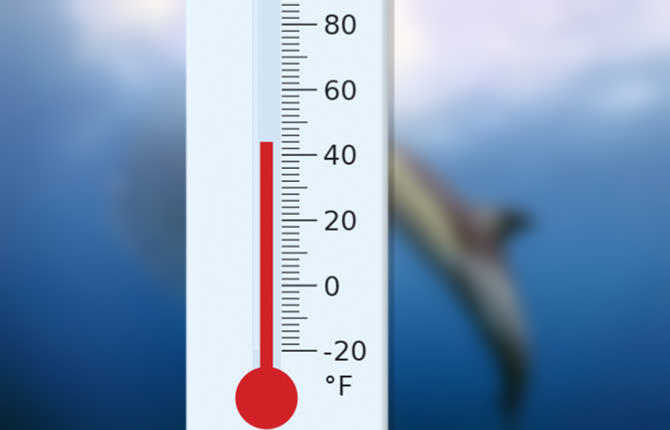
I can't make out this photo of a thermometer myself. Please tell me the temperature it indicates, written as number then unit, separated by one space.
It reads 44 °F
